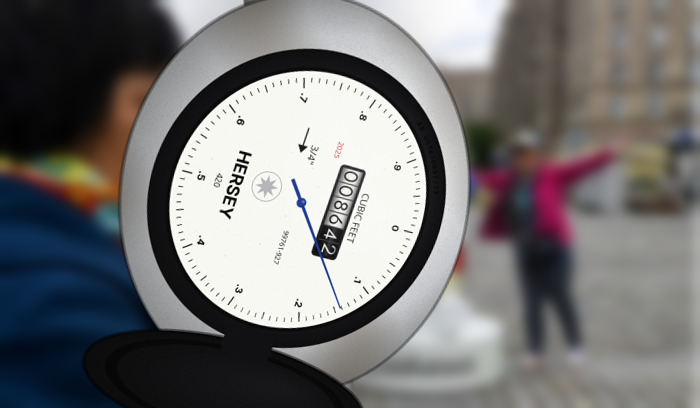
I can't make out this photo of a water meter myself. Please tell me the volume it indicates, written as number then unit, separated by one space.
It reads 8642.14 ft³
